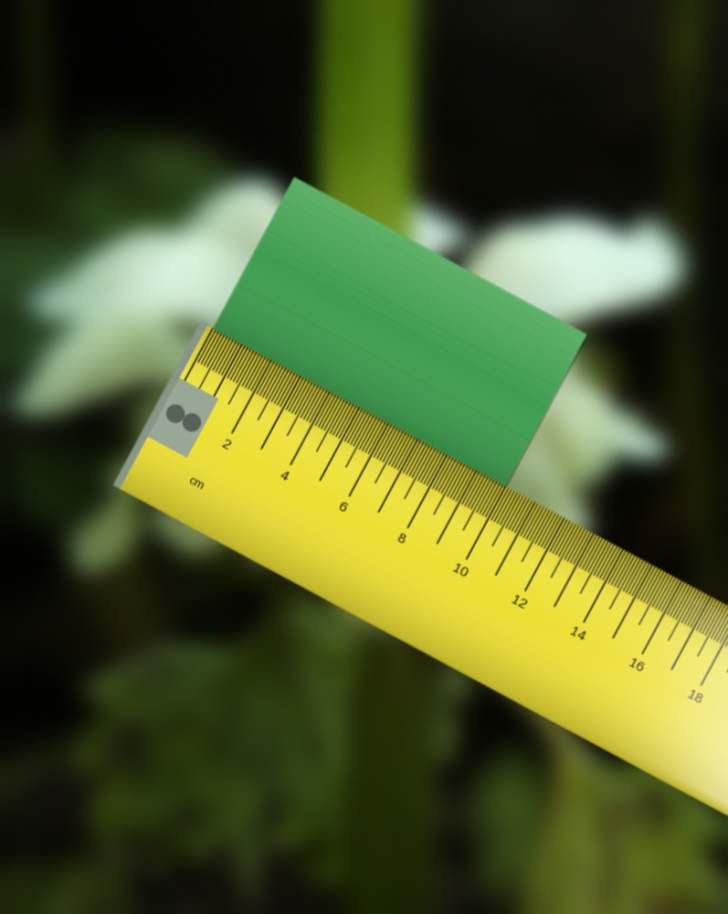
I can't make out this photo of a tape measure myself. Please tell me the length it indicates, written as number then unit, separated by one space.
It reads 10 cm
